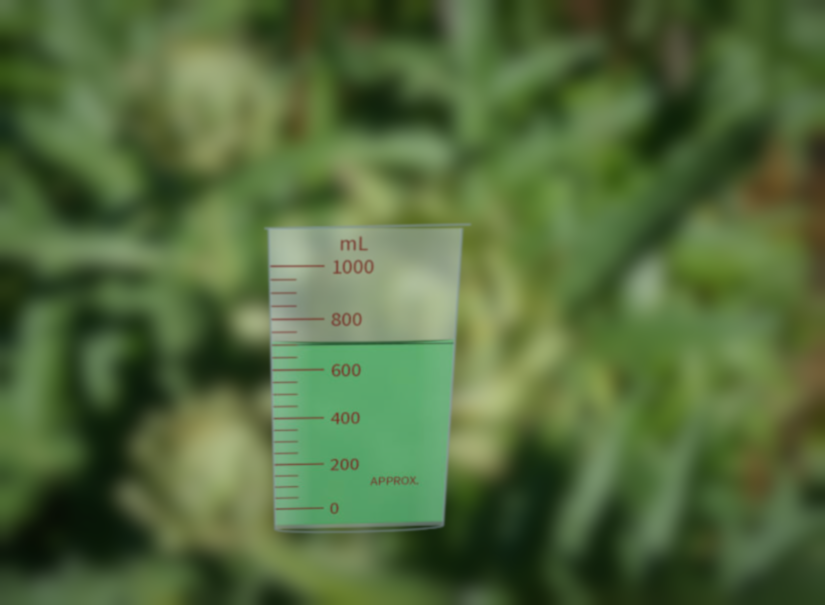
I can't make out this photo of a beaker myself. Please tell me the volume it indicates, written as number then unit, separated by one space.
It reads 700 mL
